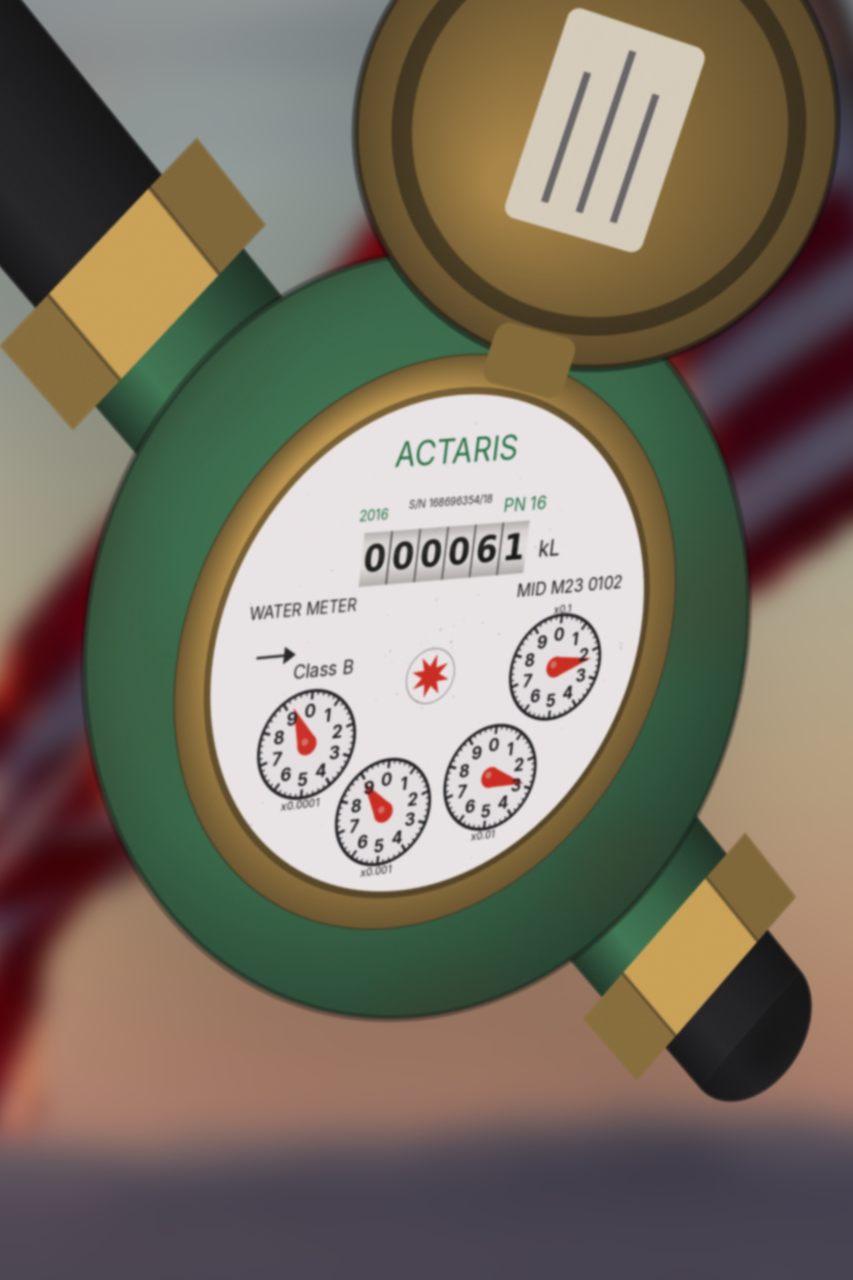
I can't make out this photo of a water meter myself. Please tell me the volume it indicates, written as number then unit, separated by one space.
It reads 61.2289 kL
